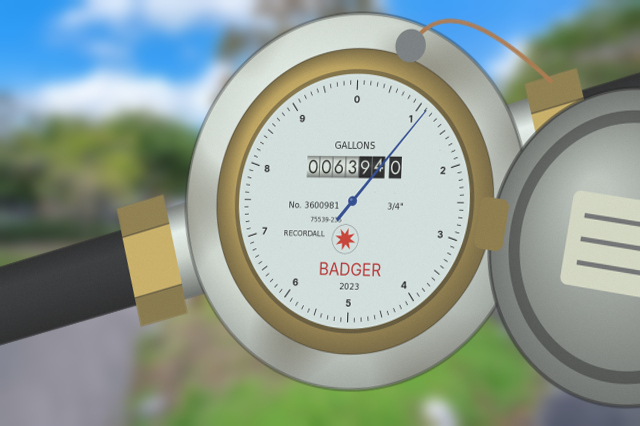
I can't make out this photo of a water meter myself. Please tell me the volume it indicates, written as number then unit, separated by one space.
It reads 63941.1 gal
